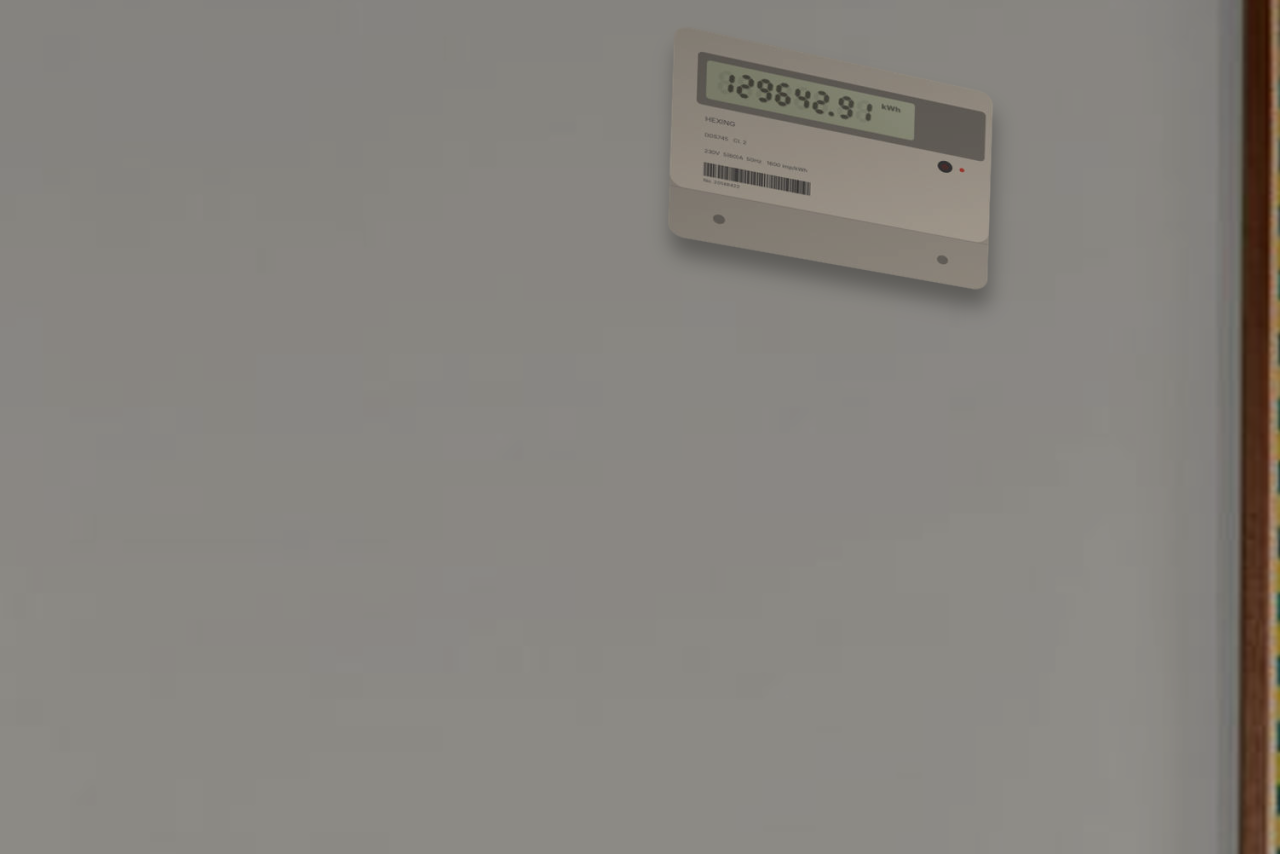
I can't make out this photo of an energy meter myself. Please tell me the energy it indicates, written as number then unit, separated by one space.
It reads 129642.91 kWh
